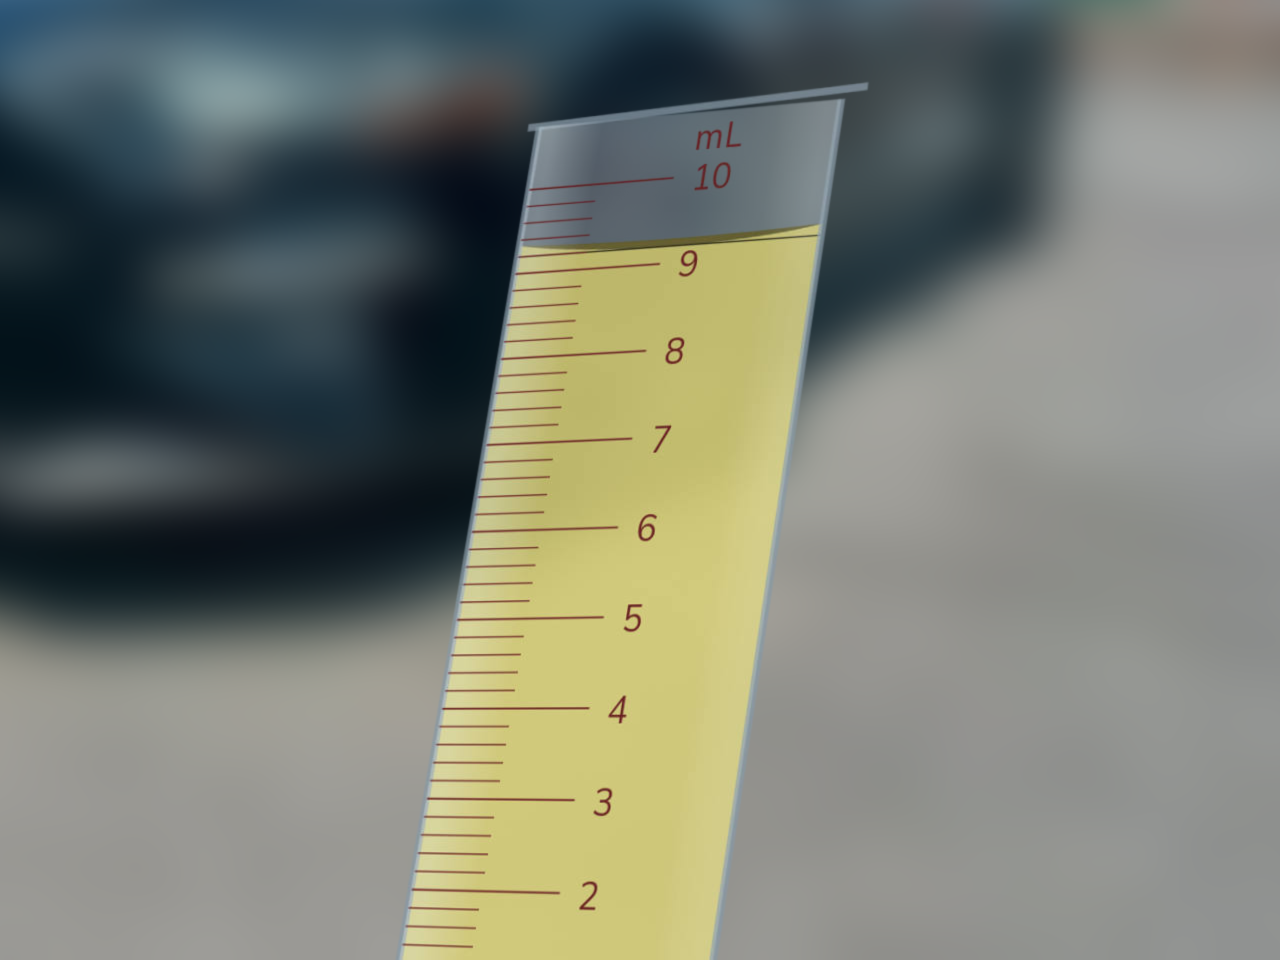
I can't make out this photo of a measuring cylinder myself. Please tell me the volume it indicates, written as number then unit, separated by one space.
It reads 9.2 mL
